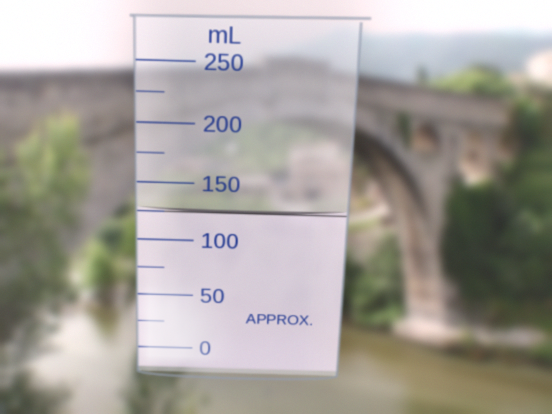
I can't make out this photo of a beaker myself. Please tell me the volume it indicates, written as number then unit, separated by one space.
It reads 125 mL
